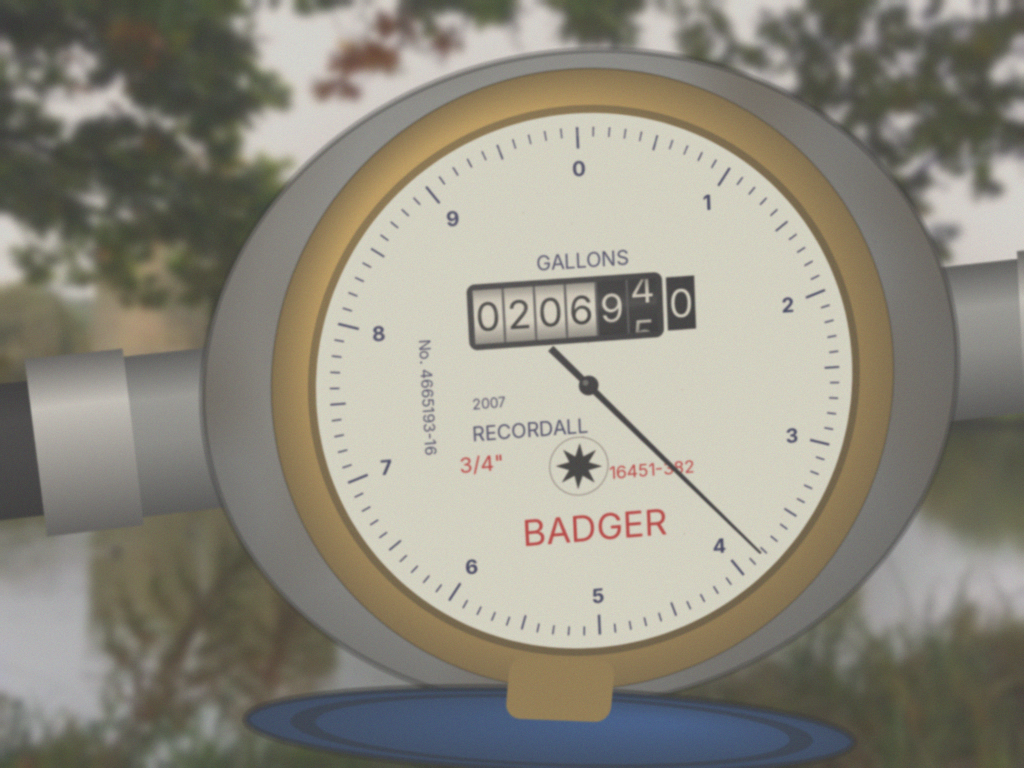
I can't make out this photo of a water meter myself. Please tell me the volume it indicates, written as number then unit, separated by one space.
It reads 206943.8 gal
